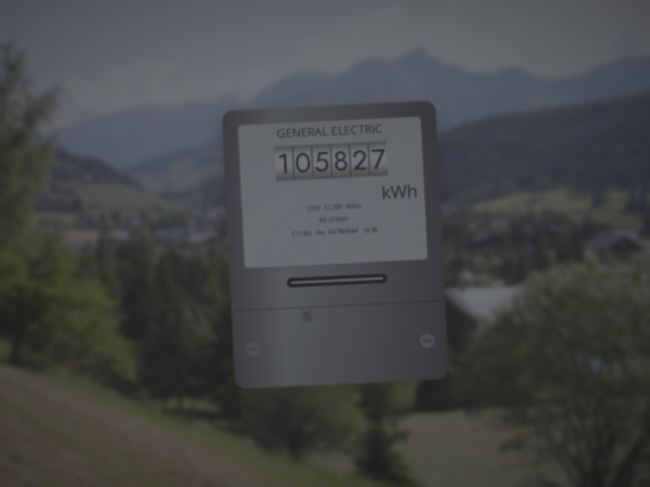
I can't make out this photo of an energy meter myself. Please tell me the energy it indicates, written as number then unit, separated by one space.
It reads 105827 kWh
